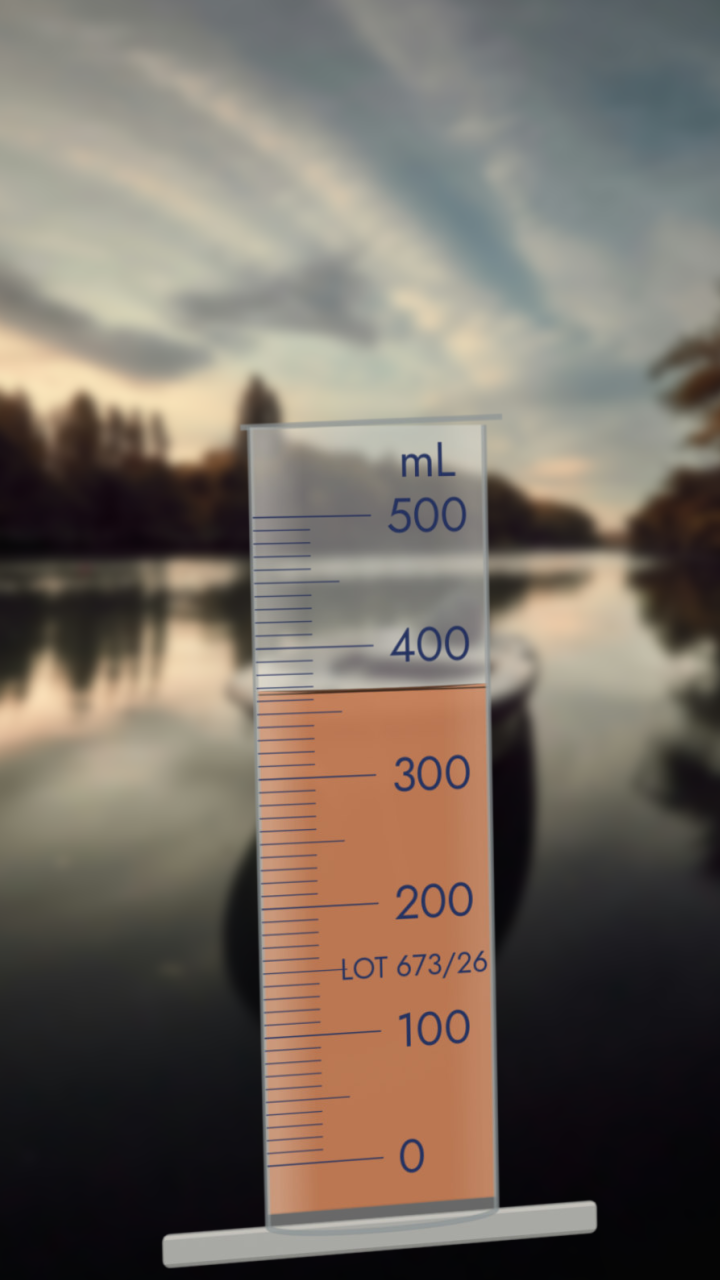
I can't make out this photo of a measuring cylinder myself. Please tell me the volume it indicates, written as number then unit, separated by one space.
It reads 365 mL
